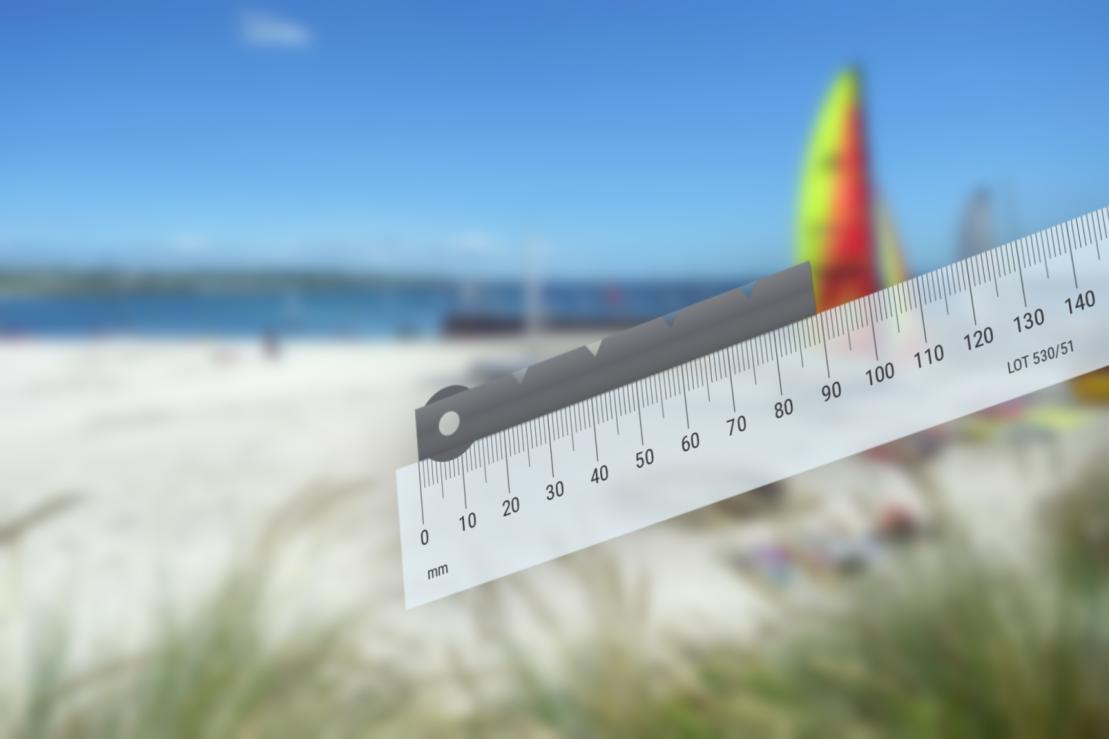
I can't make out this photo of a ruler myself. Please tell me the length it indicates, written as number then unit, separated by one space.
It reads 89 mm
